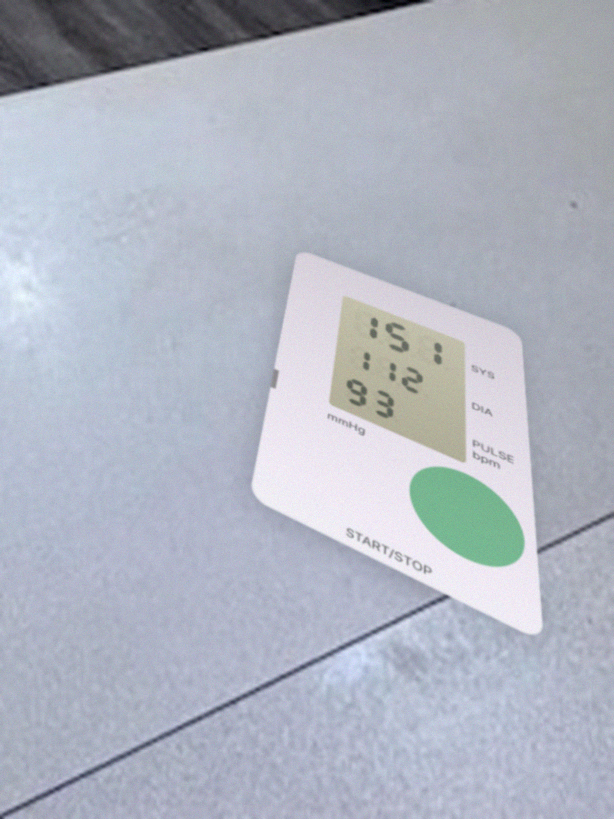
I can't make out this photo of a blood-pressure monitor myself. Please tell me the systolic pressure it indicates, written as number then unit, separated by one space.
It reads 151 mmHg
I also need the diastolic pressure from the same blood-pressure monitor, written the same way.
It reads 112 mmHg
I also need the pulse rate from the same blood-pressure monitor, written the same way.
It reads 93 bpm
